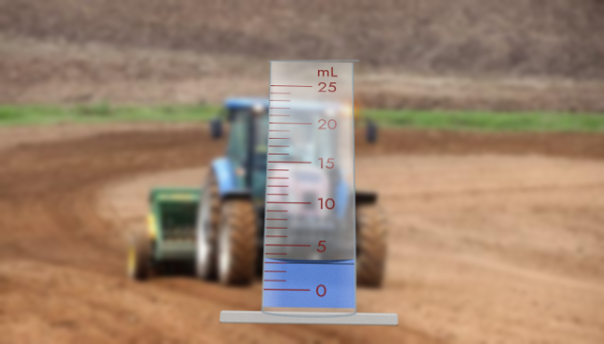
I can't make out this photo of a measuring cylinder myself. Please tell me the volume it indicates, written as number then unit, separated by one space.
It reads 3 mL
